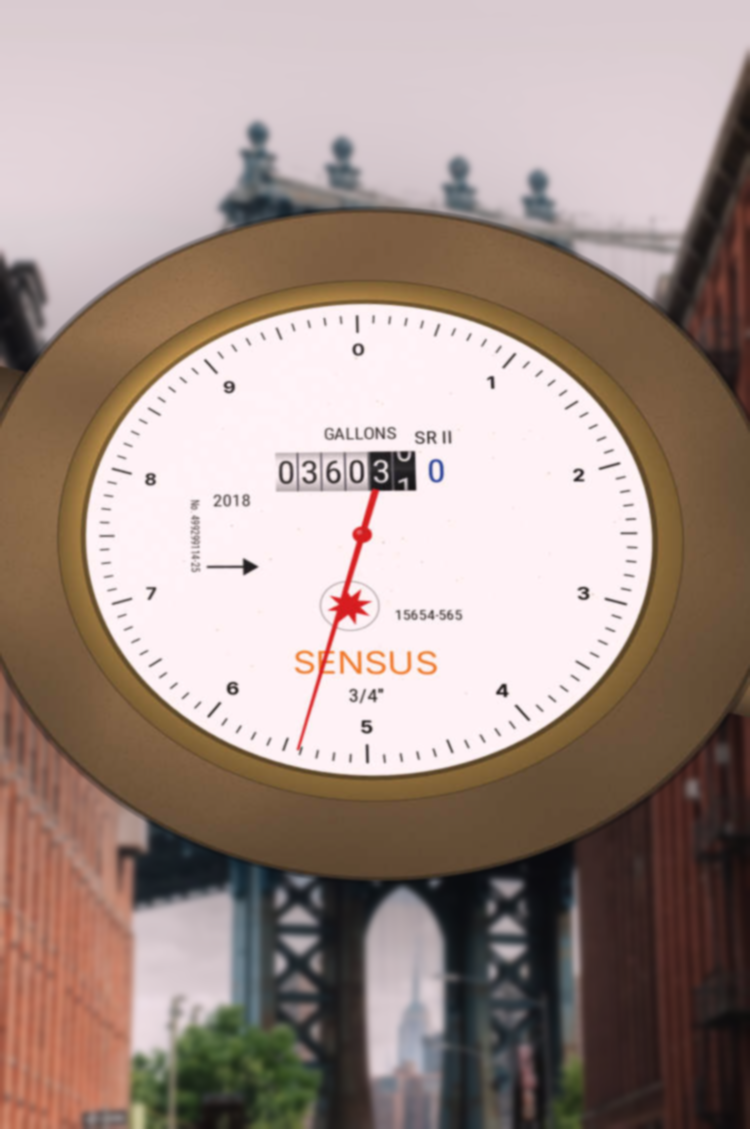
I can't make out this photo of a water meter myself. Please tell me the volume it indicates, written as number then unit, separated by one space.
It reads 360305.4 gal
